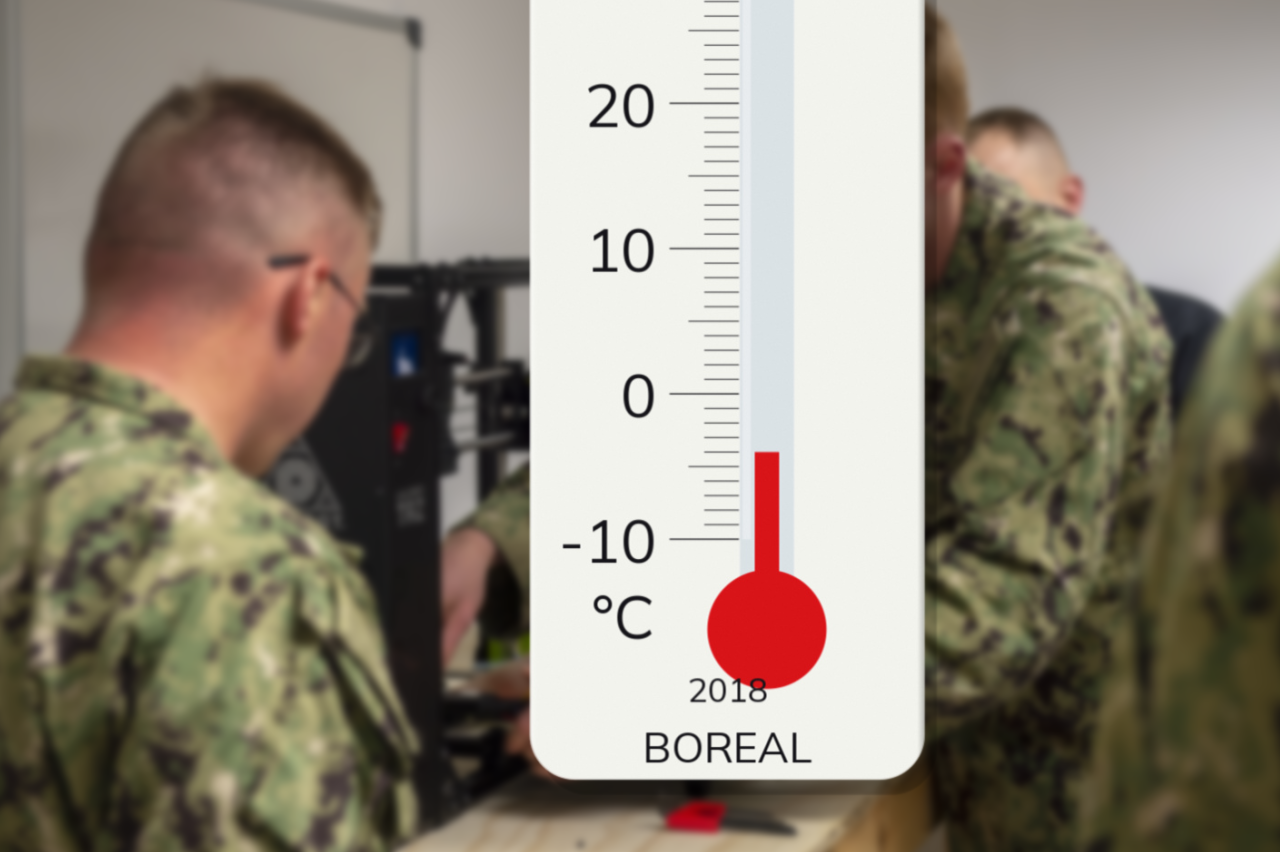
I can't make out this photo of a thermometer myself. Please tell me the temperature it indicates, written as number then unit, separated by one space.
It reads -4 °C
